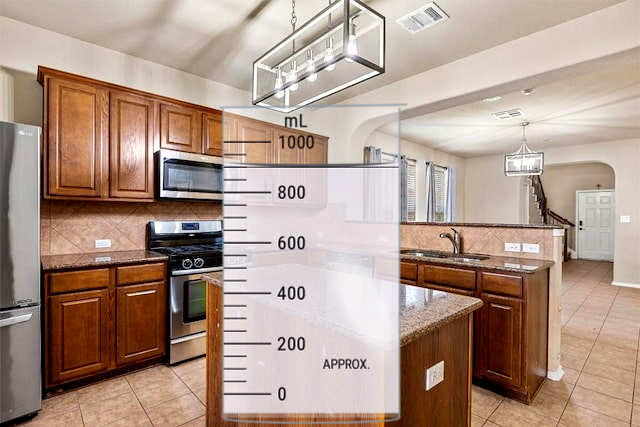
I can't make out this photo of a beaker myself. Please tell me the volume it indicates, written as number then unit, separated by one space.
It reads 900 mL
